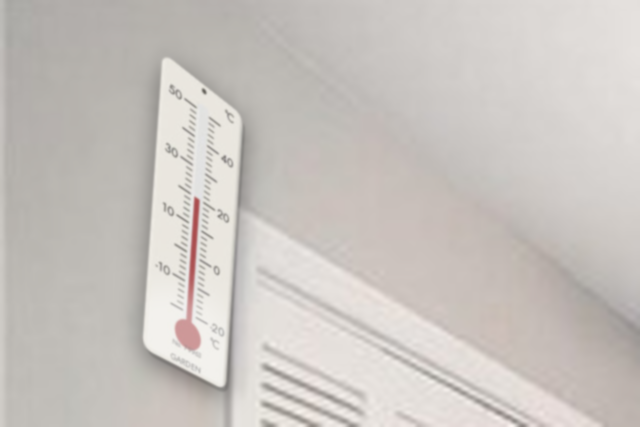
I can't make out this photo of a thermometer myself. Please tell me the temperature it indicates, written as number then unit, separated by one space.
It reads 20 °C
